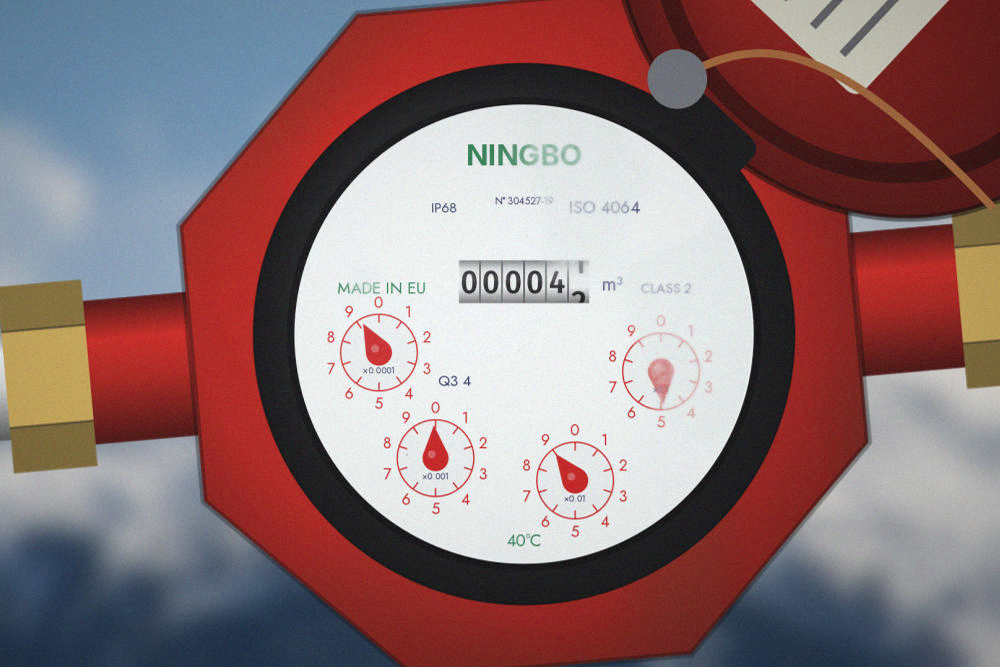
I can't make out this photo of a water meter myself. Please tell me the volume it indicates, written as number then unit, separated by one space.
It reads 41.4899 m³
